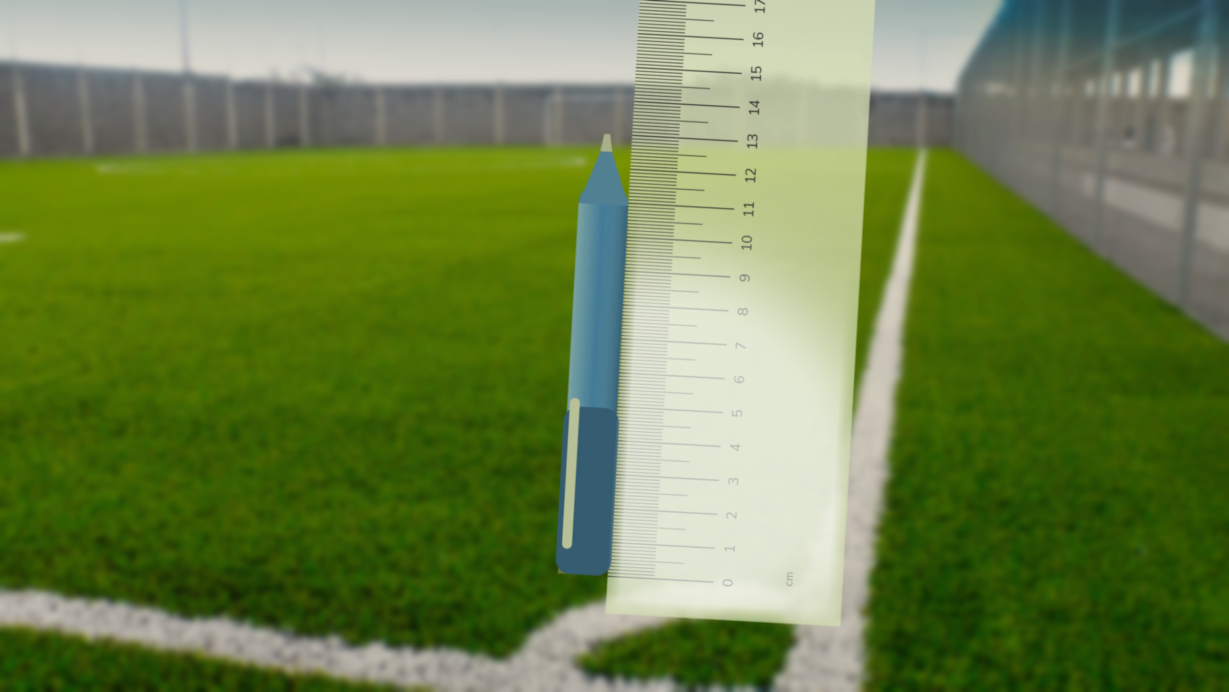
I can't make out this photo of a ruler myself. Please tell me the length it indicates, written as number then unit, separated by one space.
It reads 13 cm
